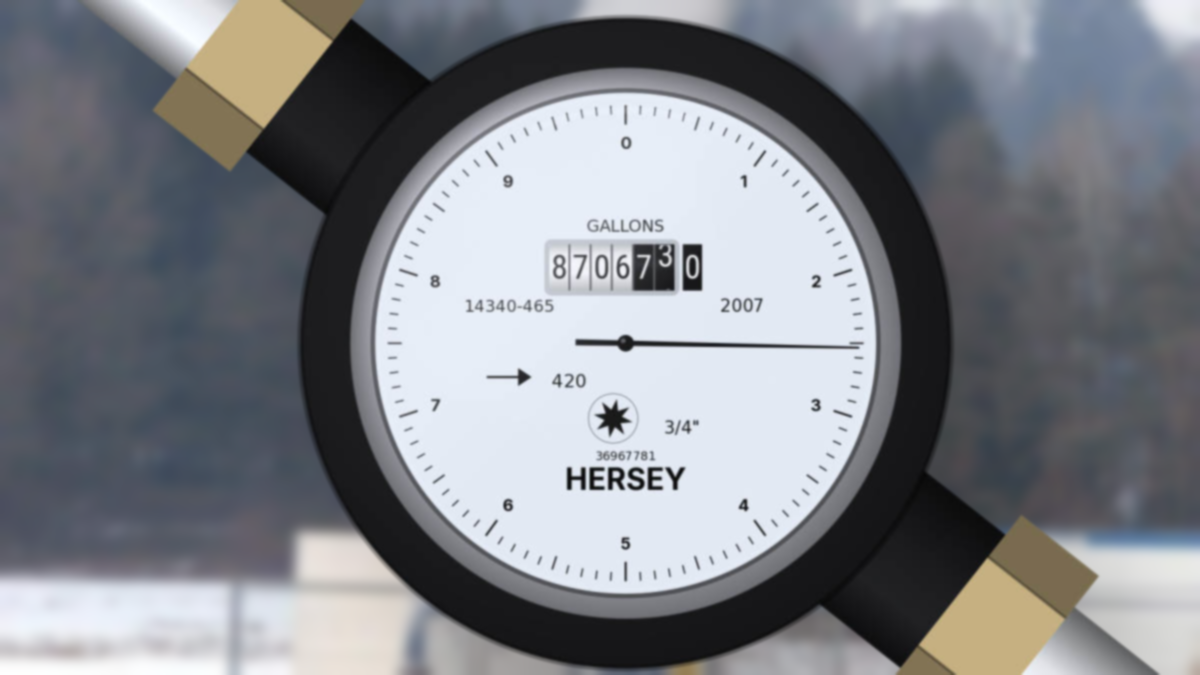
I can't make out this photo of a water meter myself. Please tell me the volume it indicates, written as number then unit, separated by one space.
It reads 8706732.5 gal
